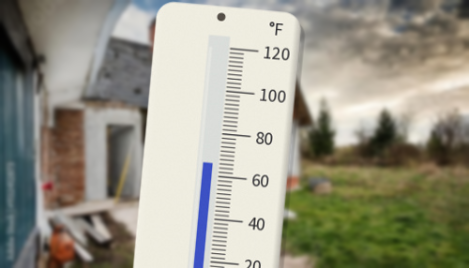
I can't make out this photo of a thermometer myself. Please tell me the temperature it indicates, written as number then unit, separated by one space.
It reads 66 °F
